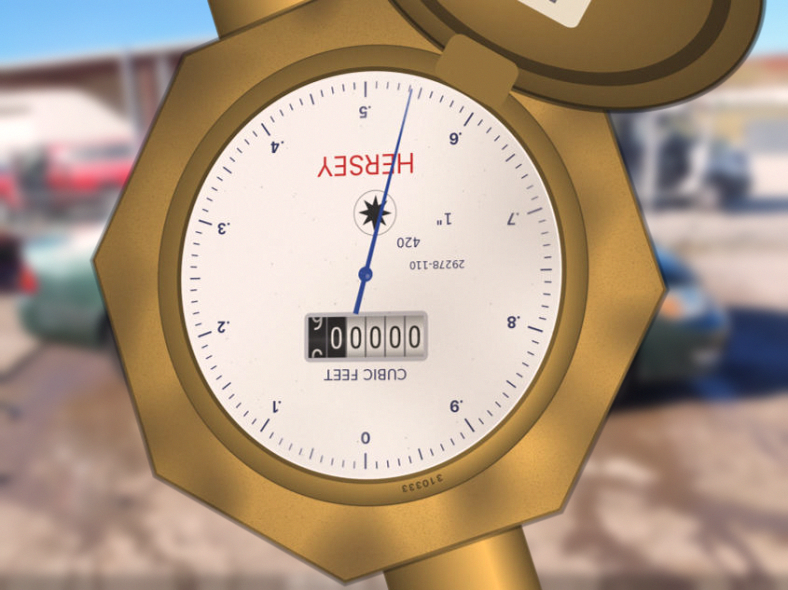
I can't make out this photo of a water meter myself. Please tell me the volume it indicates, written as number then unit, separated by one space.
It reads 5.54 ft³
